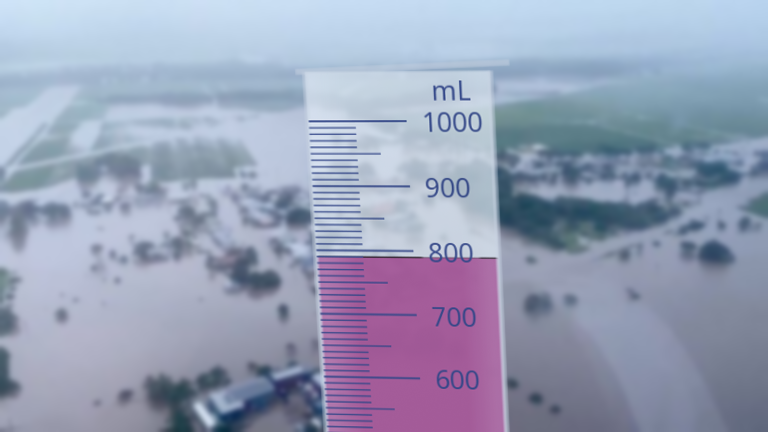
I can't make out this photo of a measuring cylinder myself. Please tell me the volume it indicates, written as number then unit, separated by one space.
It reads 790 mL
